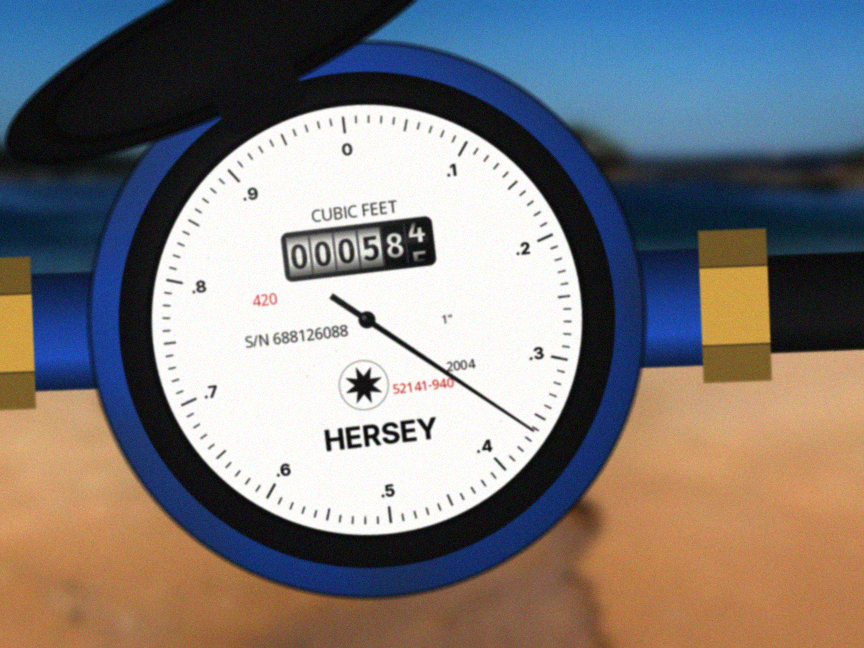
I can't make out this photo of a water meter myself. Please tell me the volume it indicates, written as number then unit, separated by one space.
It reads 584.36 ft³
